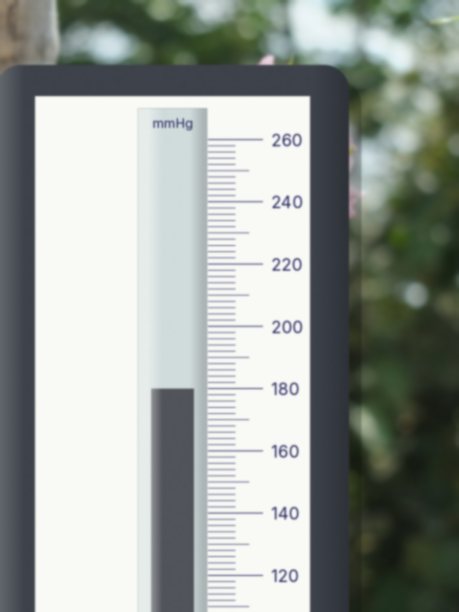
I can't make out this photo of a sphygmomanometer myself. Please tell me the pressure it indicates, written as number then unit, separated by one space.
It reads 180 mmHg
